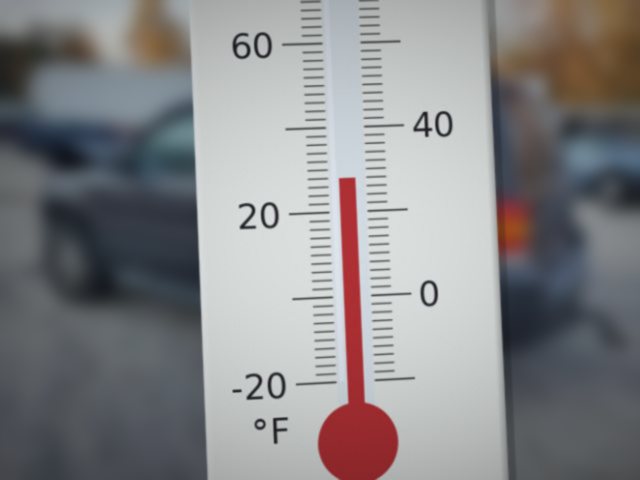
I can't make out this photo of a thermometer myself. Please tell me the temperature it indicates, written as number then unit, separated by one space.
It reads 28 °F
